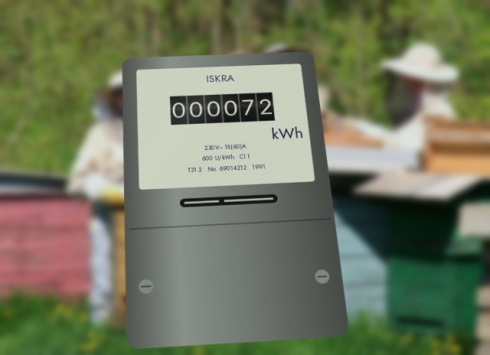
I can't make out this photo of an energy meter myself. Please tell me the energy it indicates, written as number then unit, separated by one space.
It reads 72 kWh
